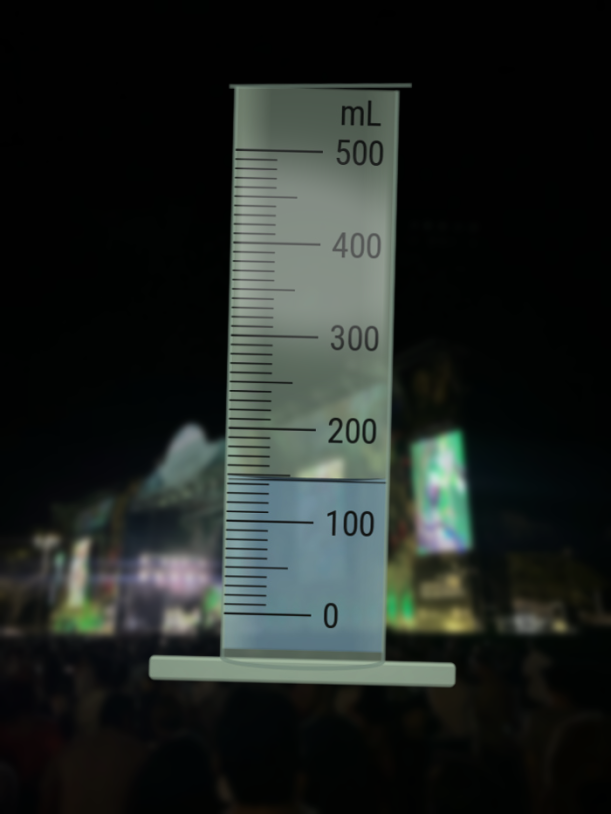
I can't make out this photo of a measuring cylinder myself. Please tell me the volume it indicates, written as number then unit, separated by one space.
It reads 145 mL
